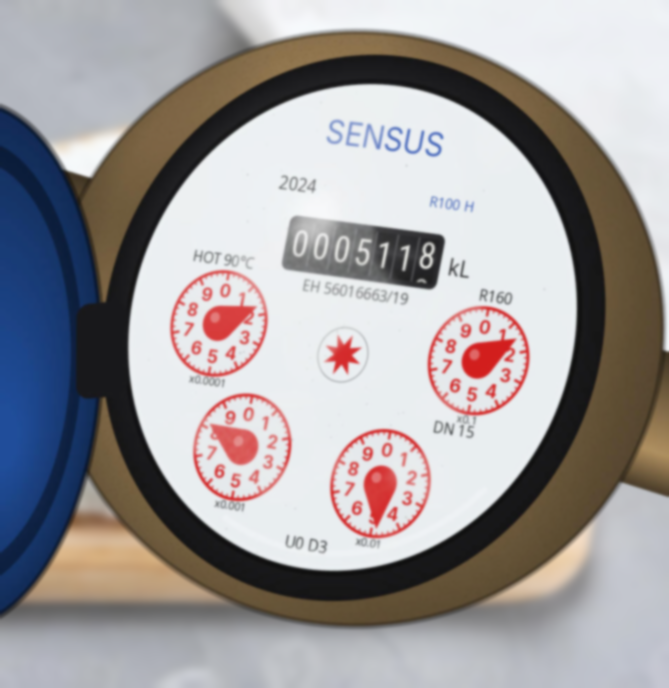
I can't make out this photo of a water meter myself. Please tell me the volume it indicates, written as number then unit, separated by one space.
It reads 5118.1481 kL
